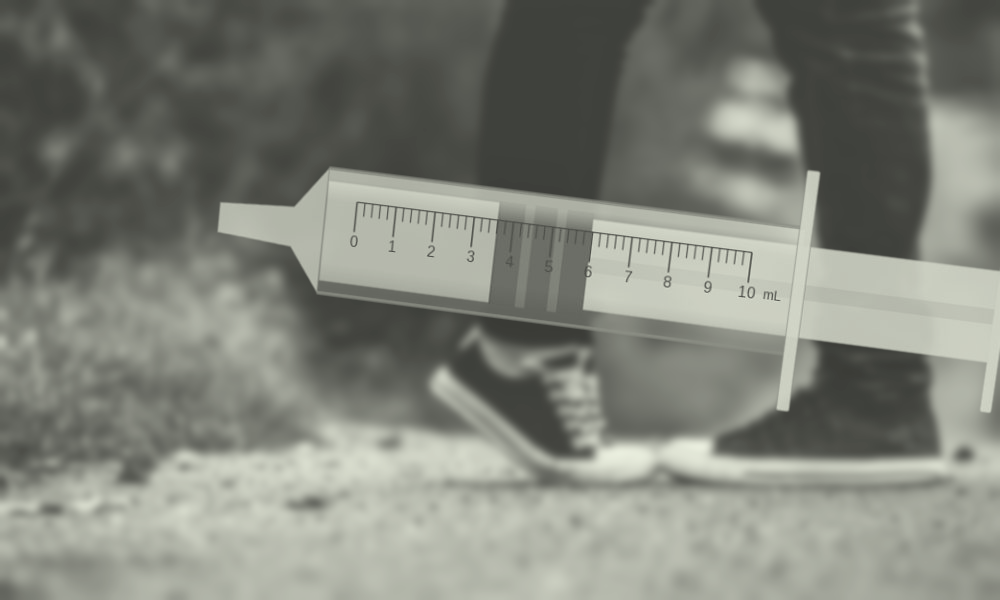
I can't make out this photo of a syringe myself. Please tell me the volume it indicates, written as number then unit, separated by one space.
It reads 3.6 mL
